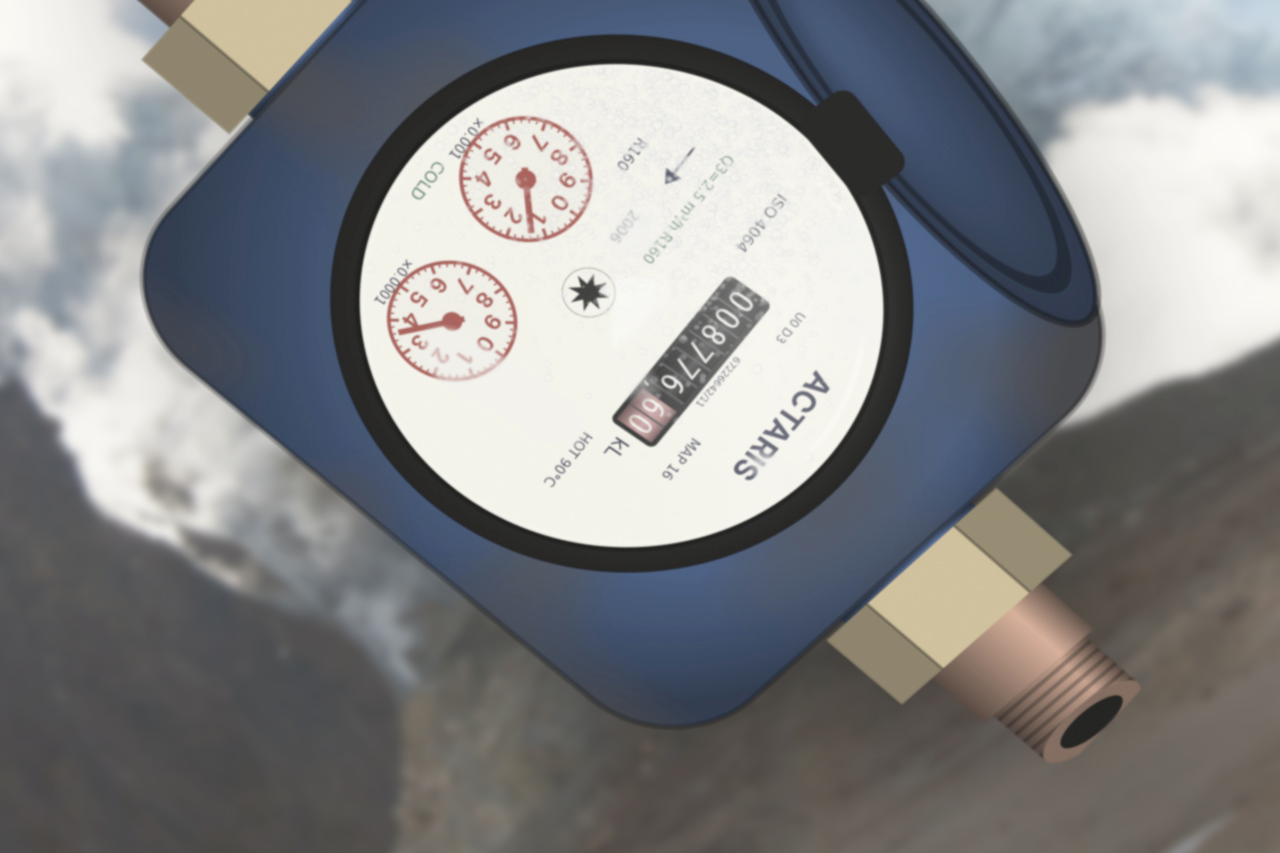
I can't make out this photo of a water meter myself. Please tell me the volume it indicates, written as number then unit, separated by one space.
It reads 8776.6013 kL
